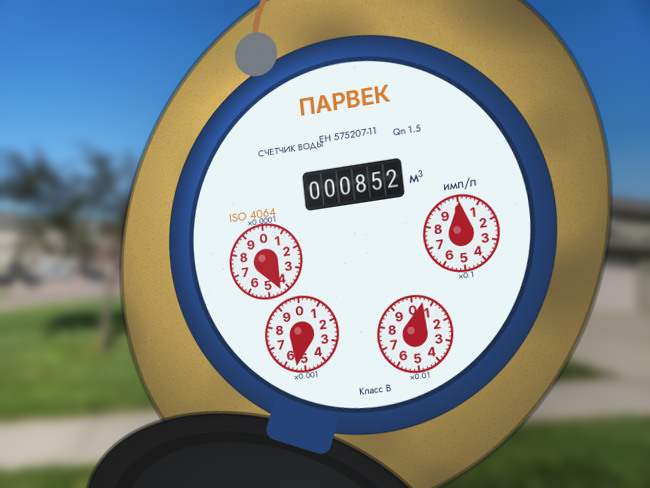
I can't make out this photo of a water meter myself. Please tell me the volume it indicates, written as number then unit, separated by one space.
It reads 852.0054 m³
